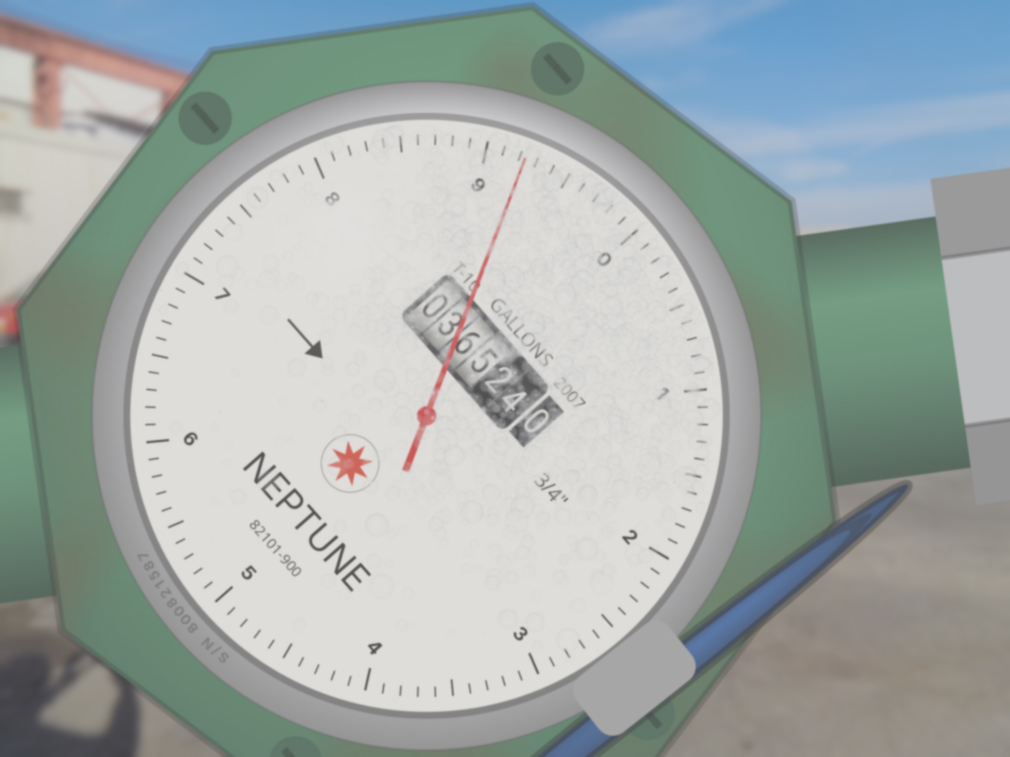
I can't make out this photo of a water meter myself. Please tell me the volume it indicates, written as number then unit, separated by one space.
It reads 365239.2 gal
